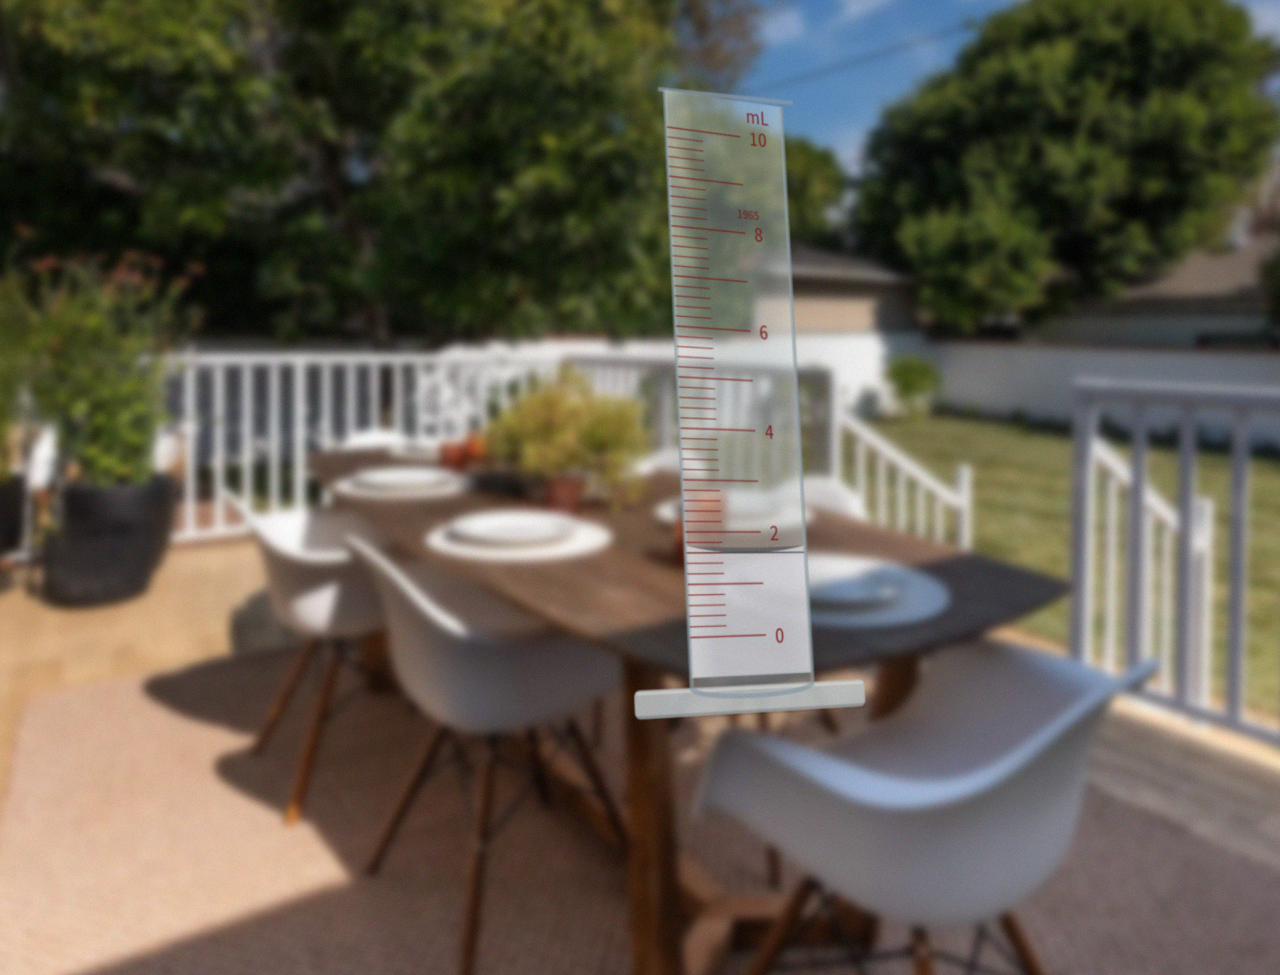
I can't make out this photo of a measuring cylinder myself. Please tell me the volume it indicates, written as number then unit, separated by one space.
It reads 1.6 mL
